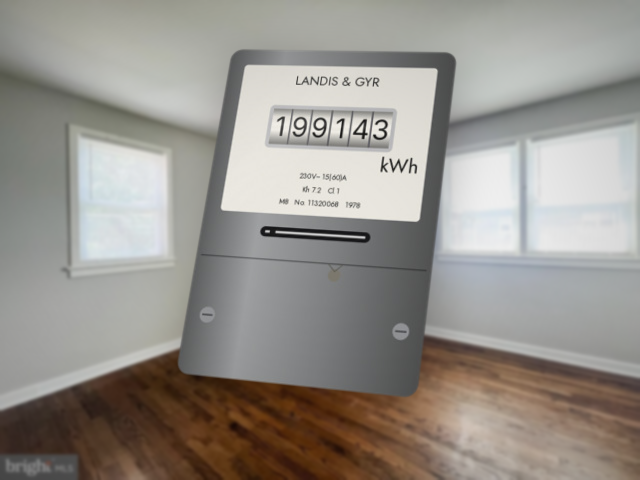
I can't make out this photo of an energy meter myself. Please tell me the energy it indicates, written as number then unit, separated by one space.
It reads 199143 kWh
